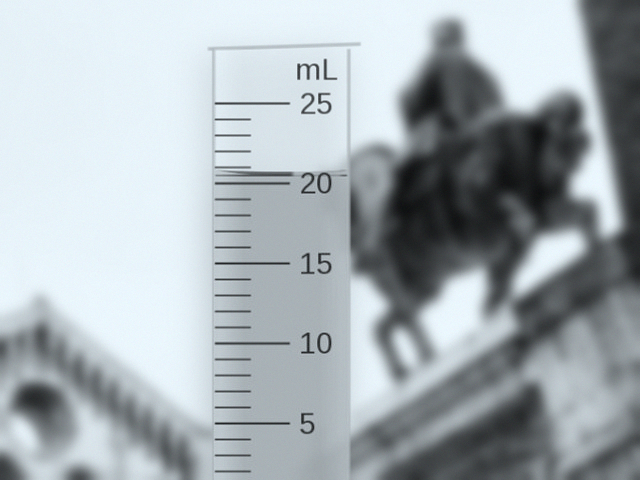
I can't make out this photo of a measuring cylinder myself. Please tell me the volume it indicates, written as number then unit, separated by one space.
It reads 20.5 mL
